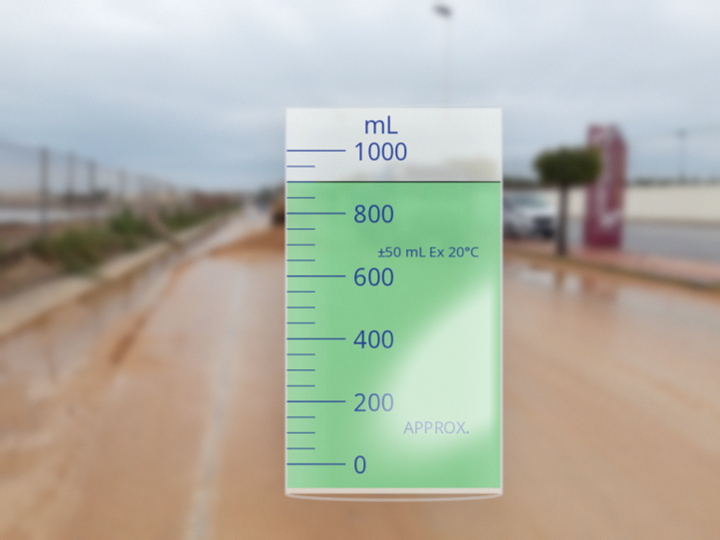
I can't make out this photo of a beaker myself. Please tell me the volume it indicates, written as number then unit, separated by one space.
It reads 900 mL
